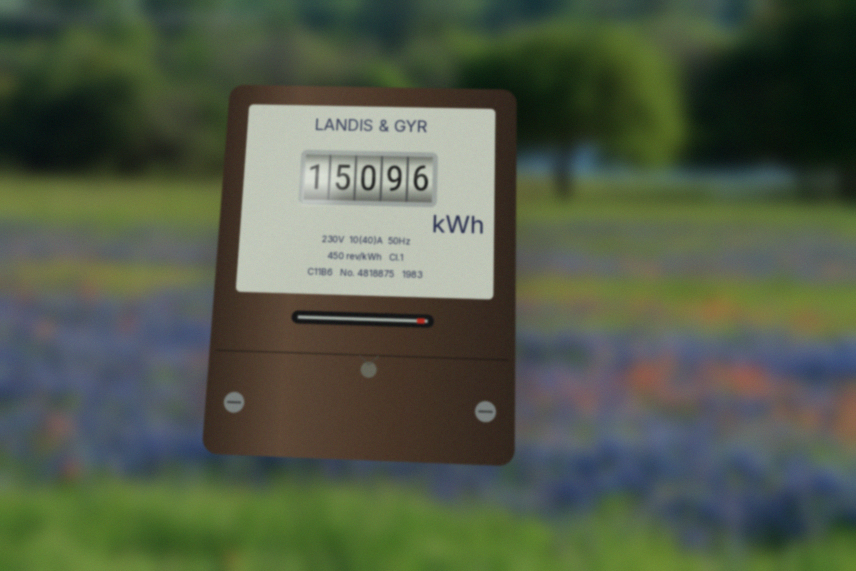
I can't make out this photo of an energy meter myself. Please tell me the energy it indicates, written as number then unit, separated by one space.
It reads 15096 kWh
